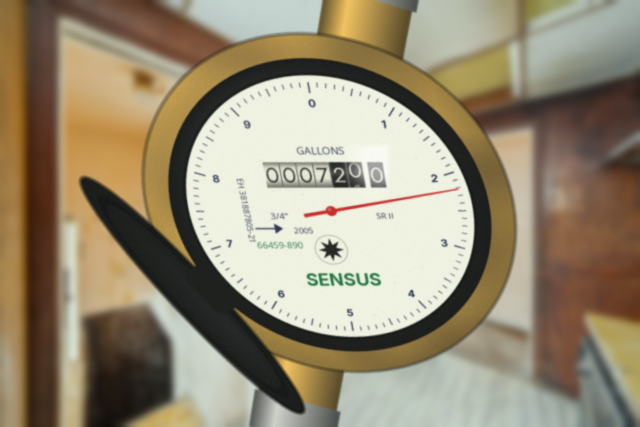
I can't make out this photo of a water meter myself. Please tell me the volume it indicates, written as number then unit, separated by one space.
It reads 7202.2 gal
